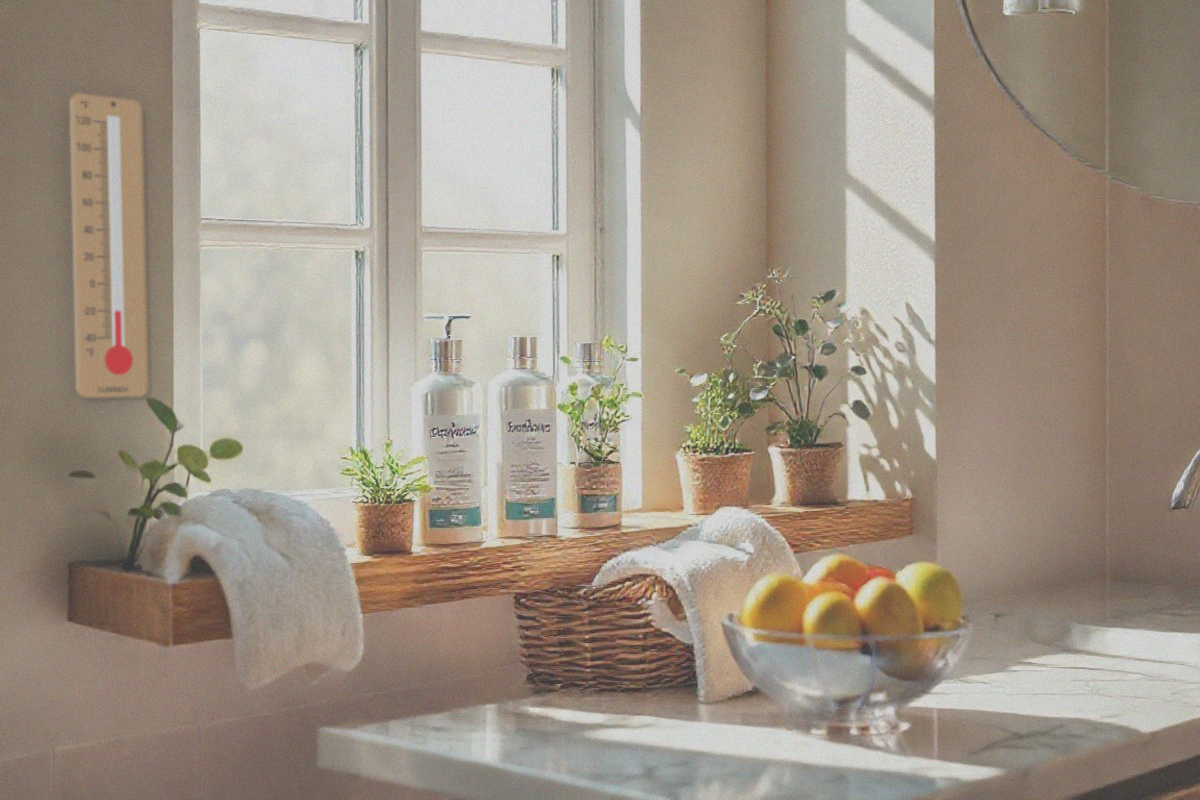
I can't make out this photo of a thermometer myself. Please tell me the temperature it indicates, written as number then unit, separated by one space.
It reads -20 °F
